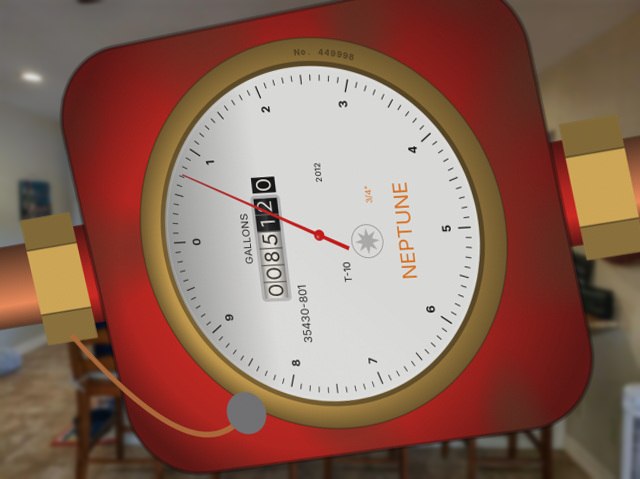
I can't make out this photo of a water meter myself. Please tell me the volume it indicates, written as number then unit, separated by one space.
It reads 85120.7 gal
